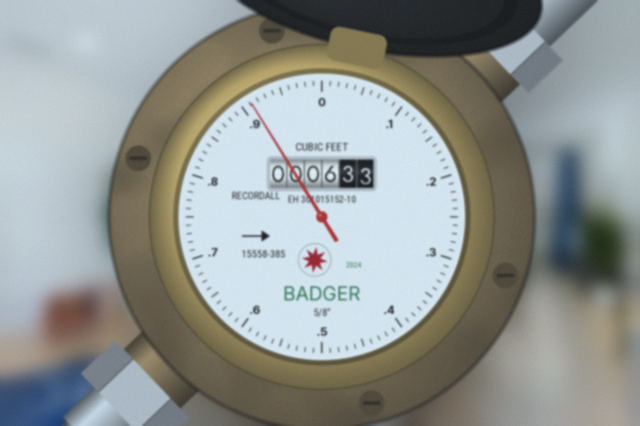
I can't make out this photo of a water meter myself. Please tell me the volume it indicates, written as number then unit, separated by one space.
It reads 632.91 ft³
